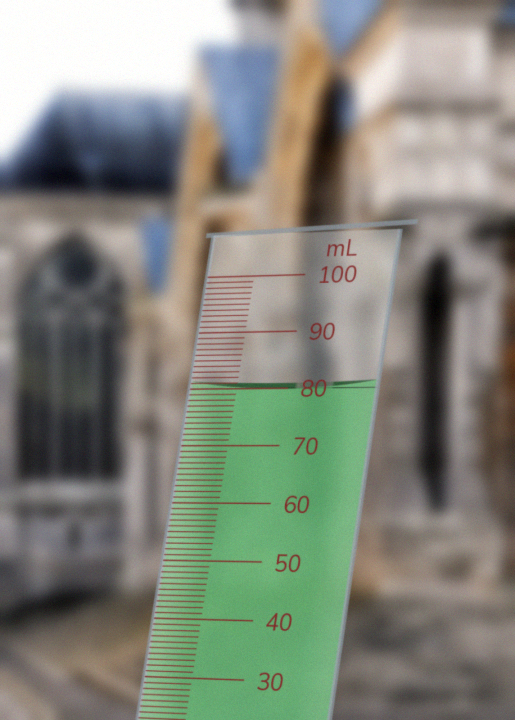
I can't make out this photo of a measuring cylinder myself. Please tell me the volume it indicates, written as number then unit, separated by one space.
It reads 80 mL
